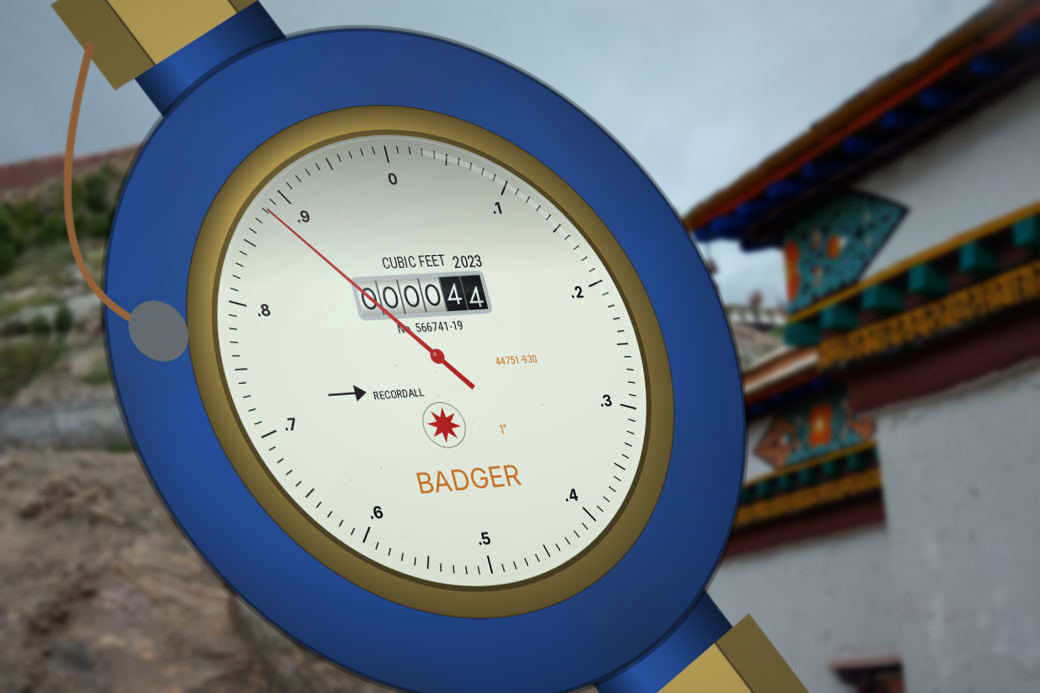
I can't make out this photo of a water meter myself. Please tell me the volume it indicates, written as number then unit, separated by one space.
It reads 43.88 ft³
